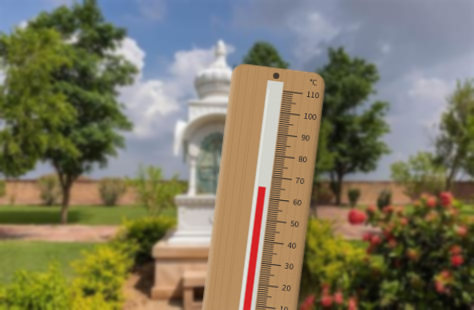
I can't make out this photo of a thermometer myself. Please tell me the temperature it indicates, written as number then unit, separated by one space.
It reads 65 °C
